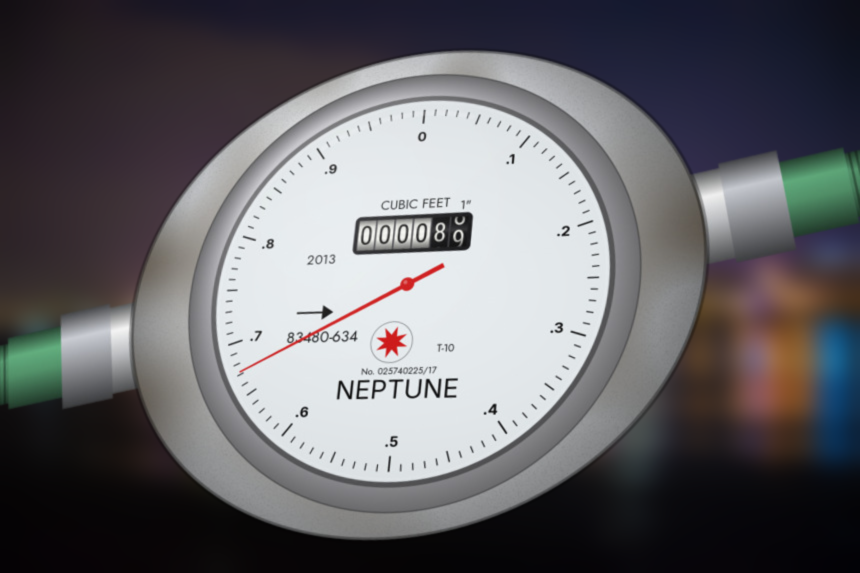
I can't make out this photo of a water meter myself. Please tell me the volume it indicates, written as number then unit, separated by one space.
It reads 88.67 ft³
